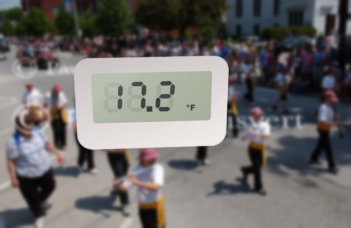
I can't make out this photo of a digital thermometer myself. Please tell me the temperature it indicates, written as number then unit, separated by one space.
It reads 17.2 °F
